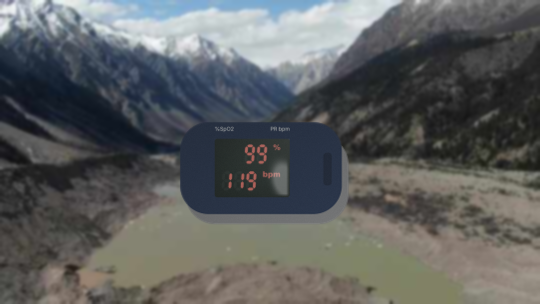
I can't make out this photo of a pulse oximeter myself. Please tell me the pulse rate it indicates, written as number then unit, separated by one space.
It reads 119 bpm
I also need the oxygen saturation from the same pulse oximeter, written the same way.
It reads 99 %
